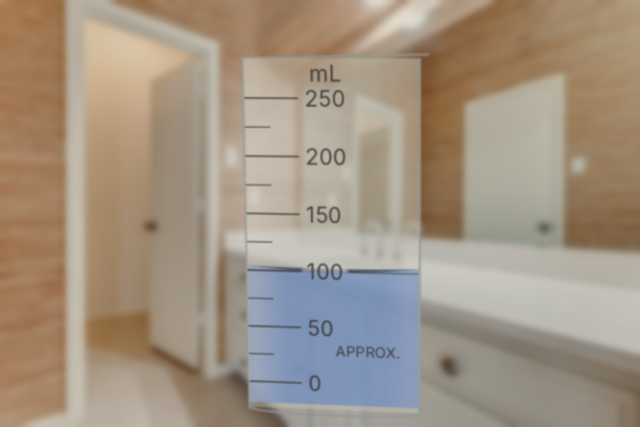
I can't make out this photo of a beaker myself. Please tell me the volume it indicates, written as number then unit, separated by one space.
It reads 100 mL
